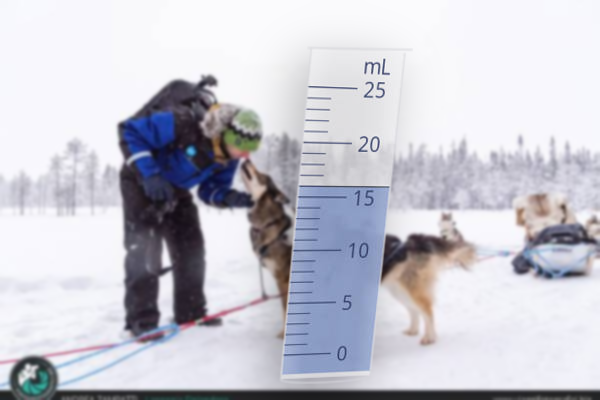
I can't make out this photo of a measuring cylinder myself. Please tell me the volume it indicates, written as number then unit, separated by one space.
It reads 16 mL
